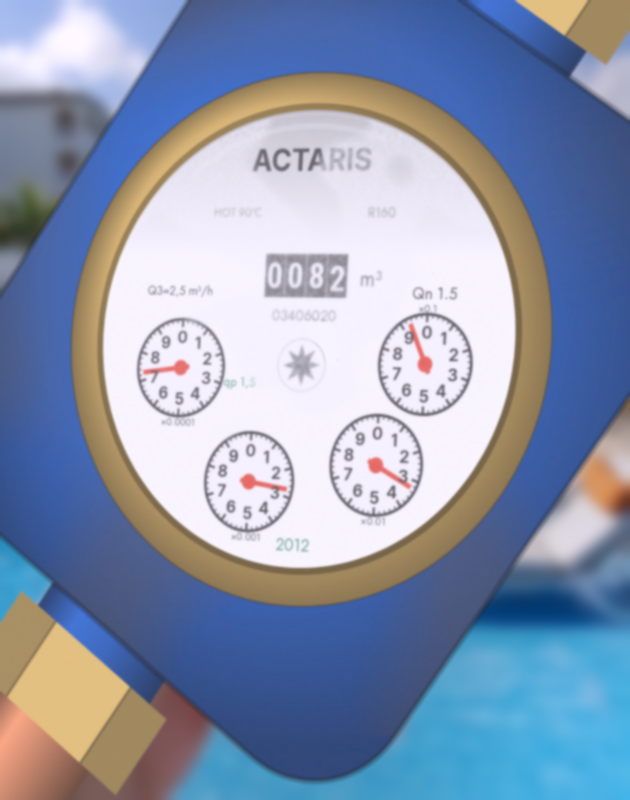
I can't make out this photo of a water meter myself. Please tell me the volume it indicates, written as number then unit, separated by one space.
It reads 81.9327 m³
